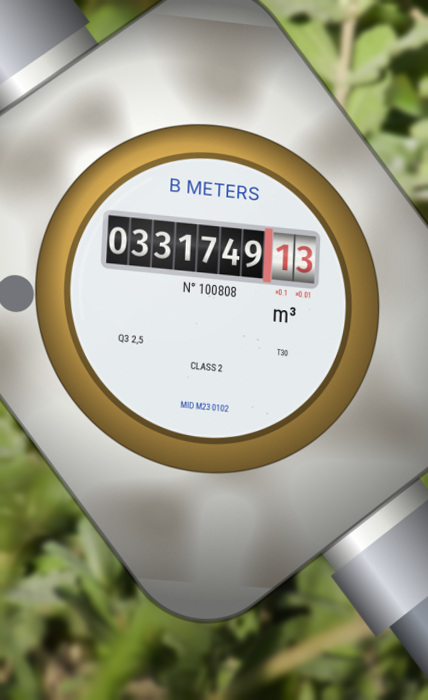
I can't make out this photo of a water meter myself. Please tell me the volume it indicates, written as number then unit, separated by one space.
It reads 331749.13 m³
